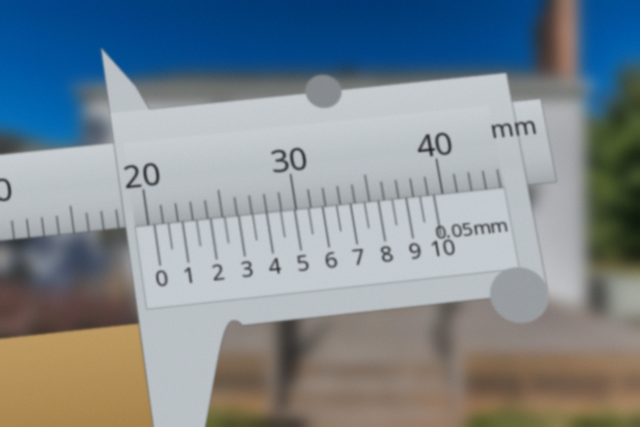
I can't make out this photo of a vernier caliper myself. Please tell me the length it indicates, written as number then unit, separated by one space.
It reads 20.4 mm
